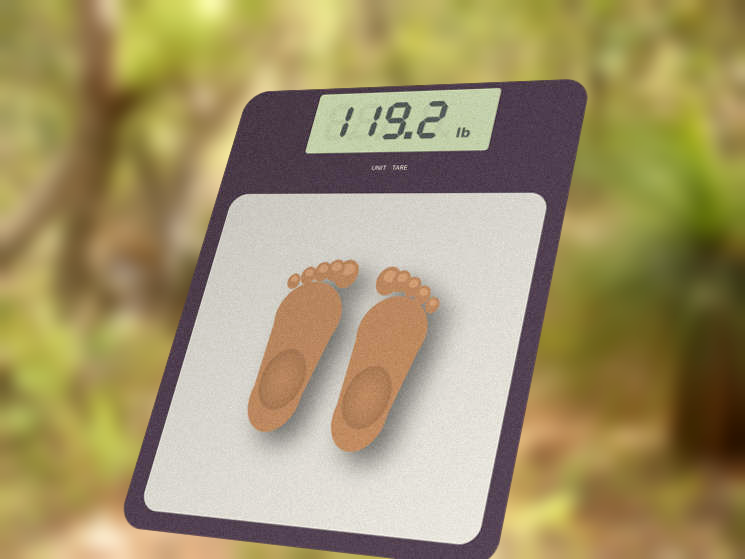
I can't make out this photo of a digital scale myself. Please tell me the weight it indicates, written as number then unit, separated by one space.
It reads 119.2 lb
